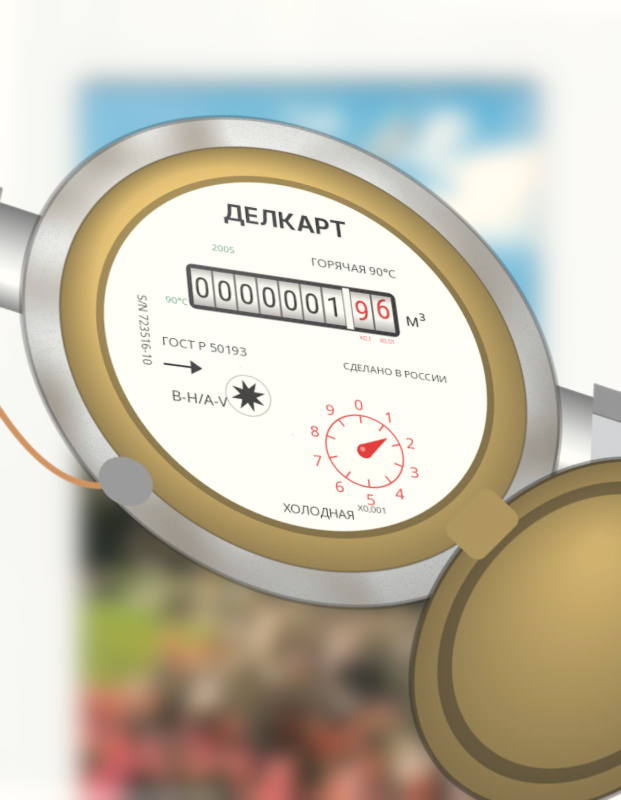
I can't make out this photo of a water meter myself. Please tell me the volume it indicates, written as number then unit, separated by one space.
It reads 1.961 m³
